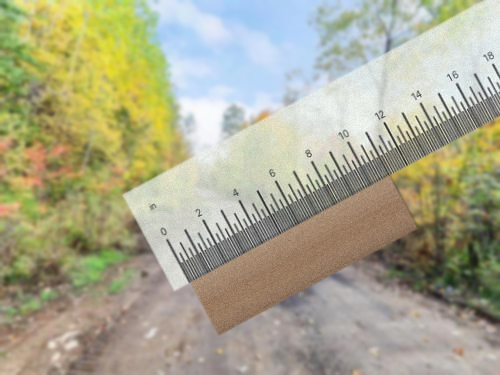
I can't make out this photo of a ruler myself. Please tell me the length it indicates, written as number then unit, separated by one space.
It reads 11 in
